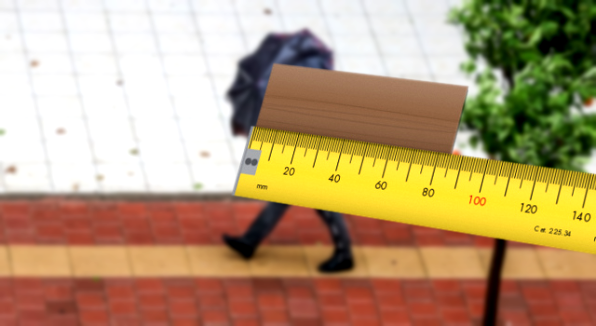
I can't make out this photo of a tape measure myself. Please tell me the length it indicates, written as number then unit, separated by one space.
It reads 85 mm
